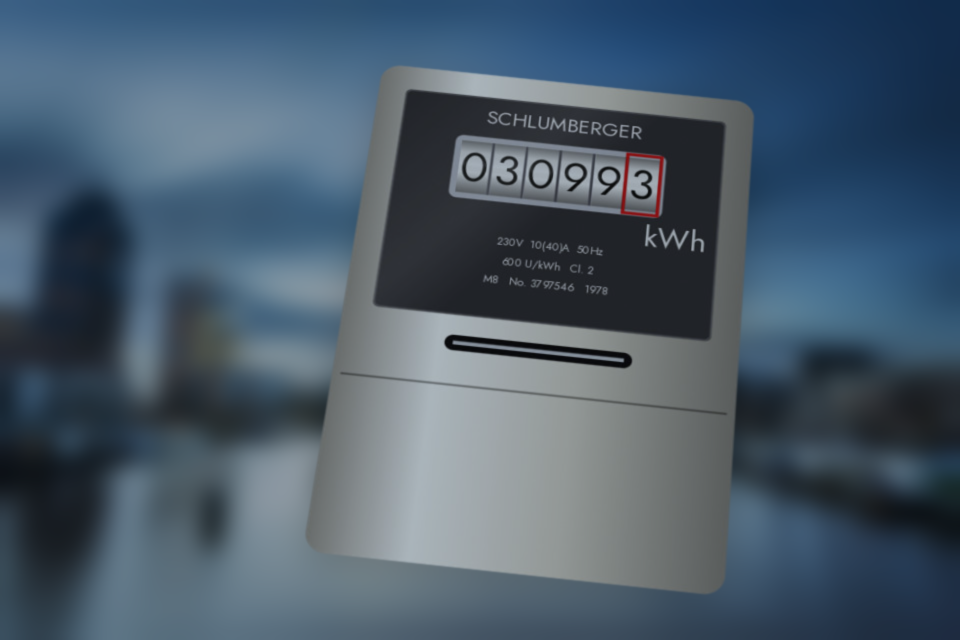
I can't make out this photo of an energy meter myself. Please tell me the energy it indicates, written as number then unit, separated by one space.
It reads 3099.3 kWh
